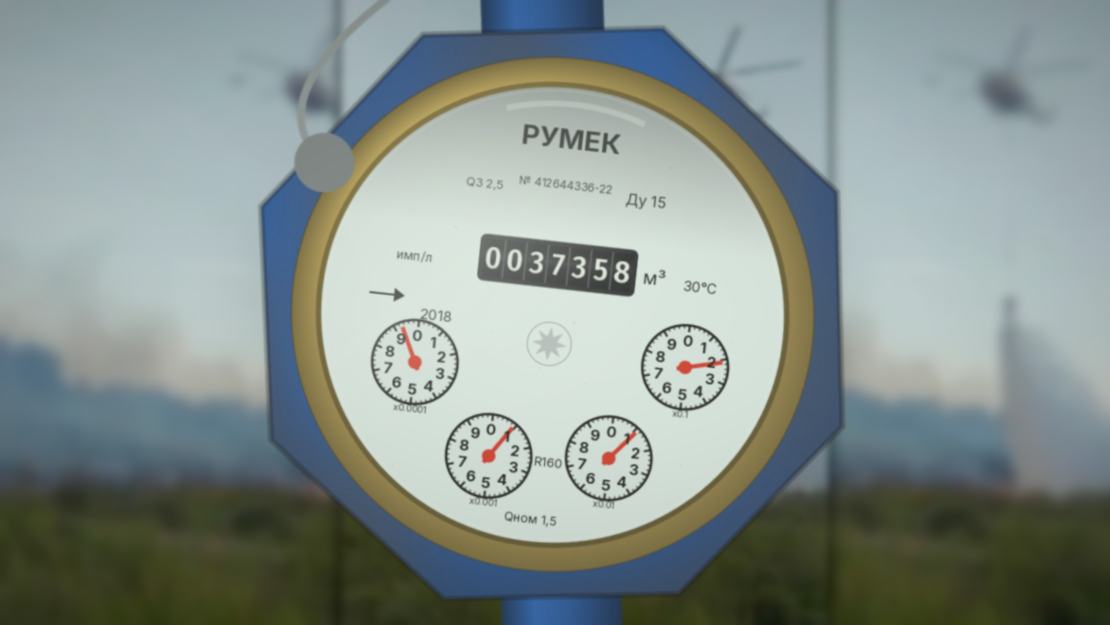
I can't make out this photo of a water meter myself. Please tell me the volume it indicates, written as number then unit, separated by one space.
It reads 37358.2109 m³
